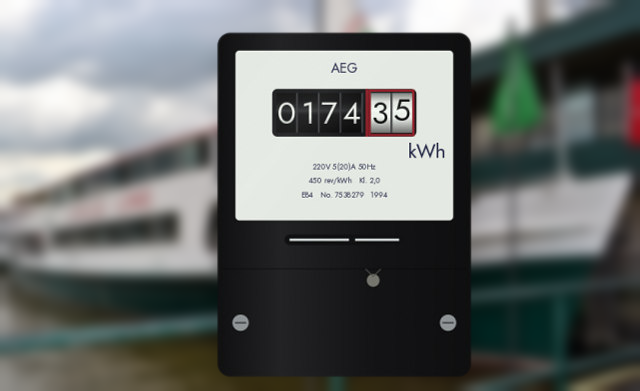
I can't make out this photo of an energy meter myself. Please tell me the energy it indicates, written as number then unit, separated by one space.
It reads 174.35 kWh
